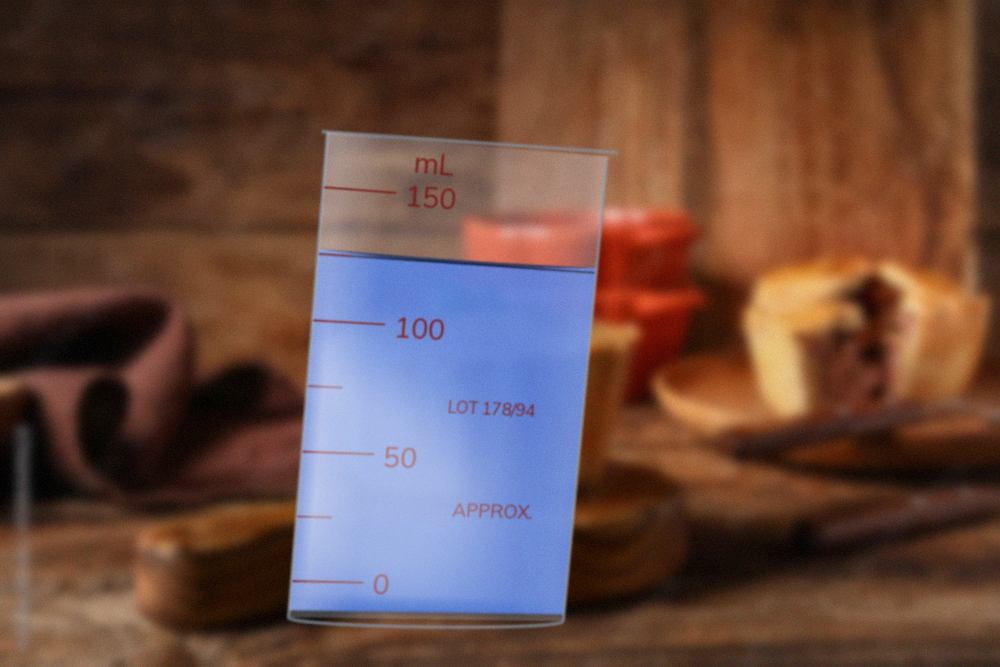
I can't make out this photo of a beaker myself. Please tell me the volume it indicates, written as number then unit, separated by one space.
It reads 125 mL
